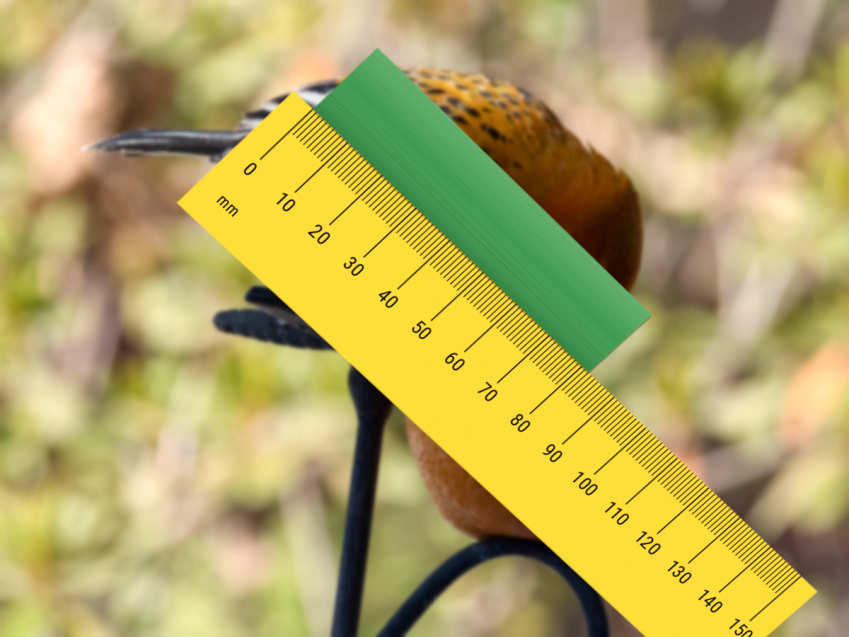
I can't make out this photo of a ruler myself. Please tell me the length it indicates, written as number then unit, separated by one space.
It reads 82 mm
